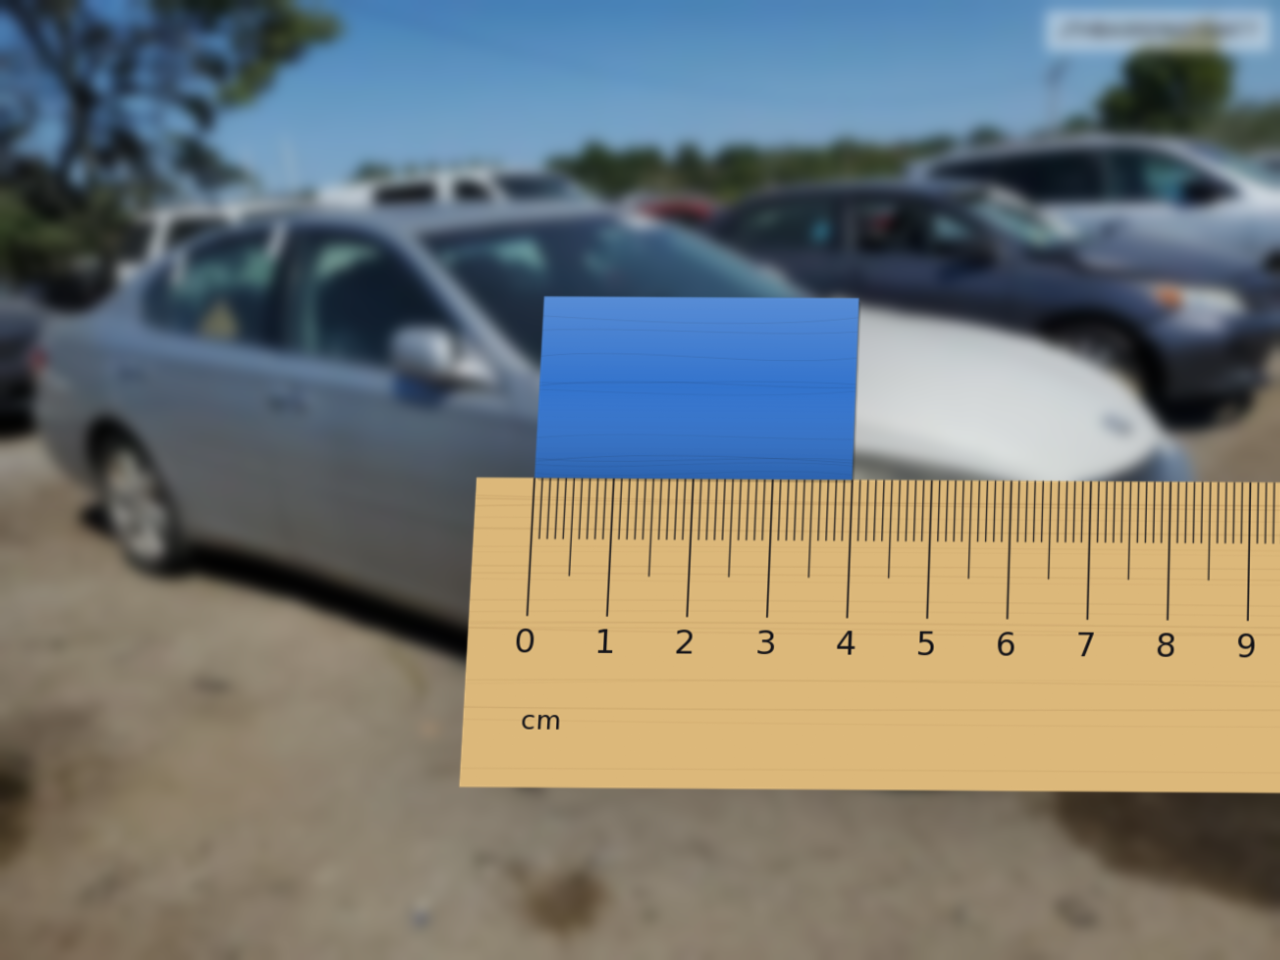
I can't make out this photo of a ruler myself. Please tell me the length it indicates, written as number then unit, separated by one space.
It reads 4 cm
